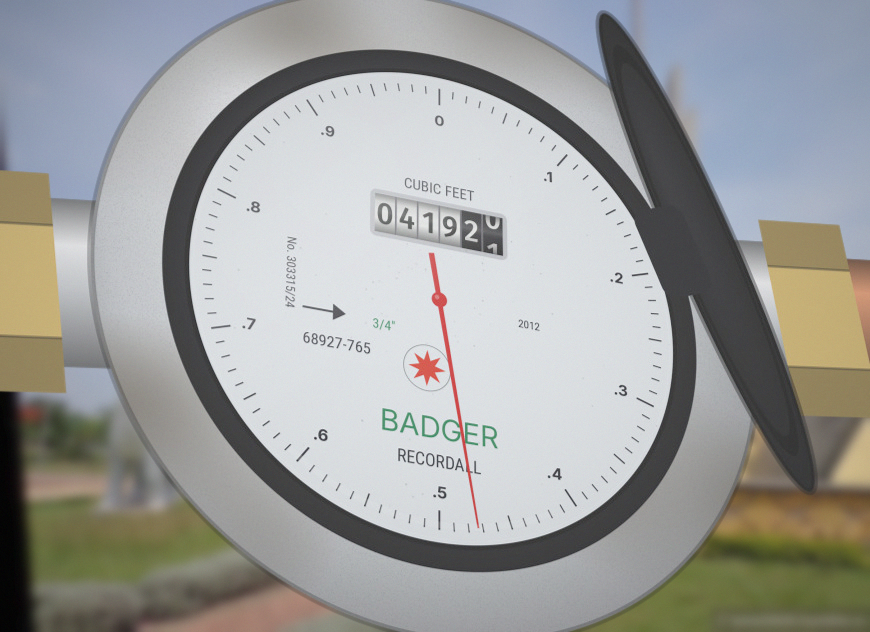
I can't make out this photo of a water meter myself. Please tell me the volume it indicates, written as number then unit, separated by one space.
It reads 41920.47 ft³
